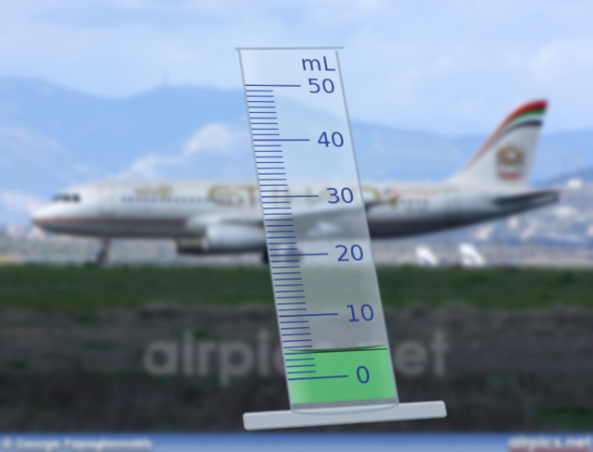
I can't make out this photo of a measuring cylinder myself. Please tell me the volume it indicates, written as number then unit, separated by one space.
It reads 4 mL
